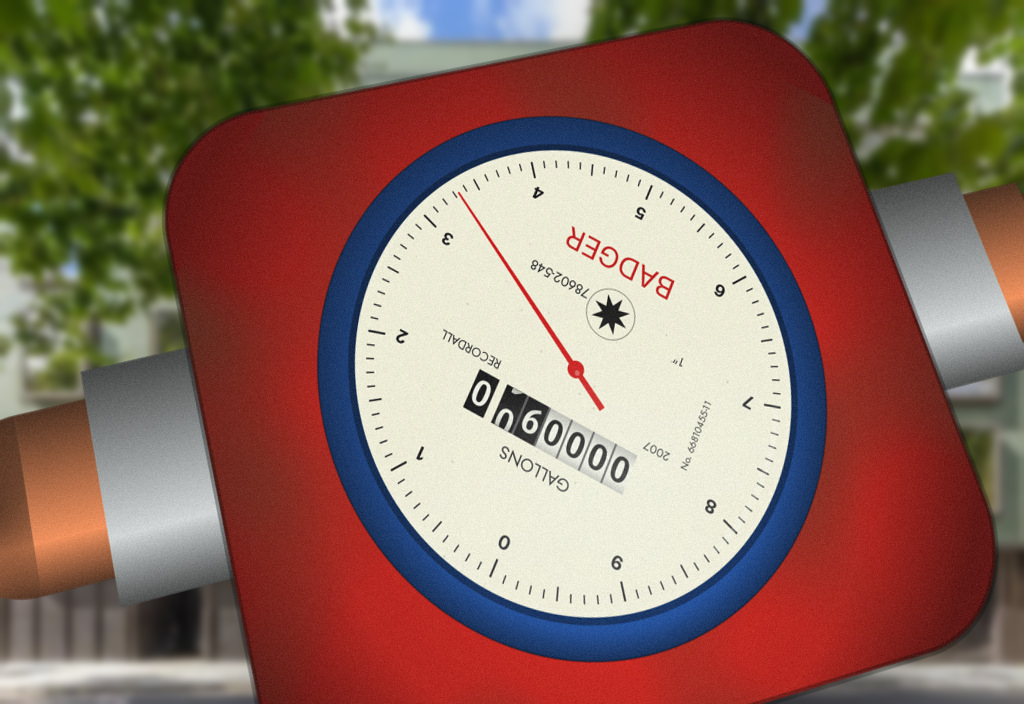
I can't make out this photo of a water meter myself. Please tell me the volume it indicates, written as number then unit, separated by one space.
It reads 903.3 gal
